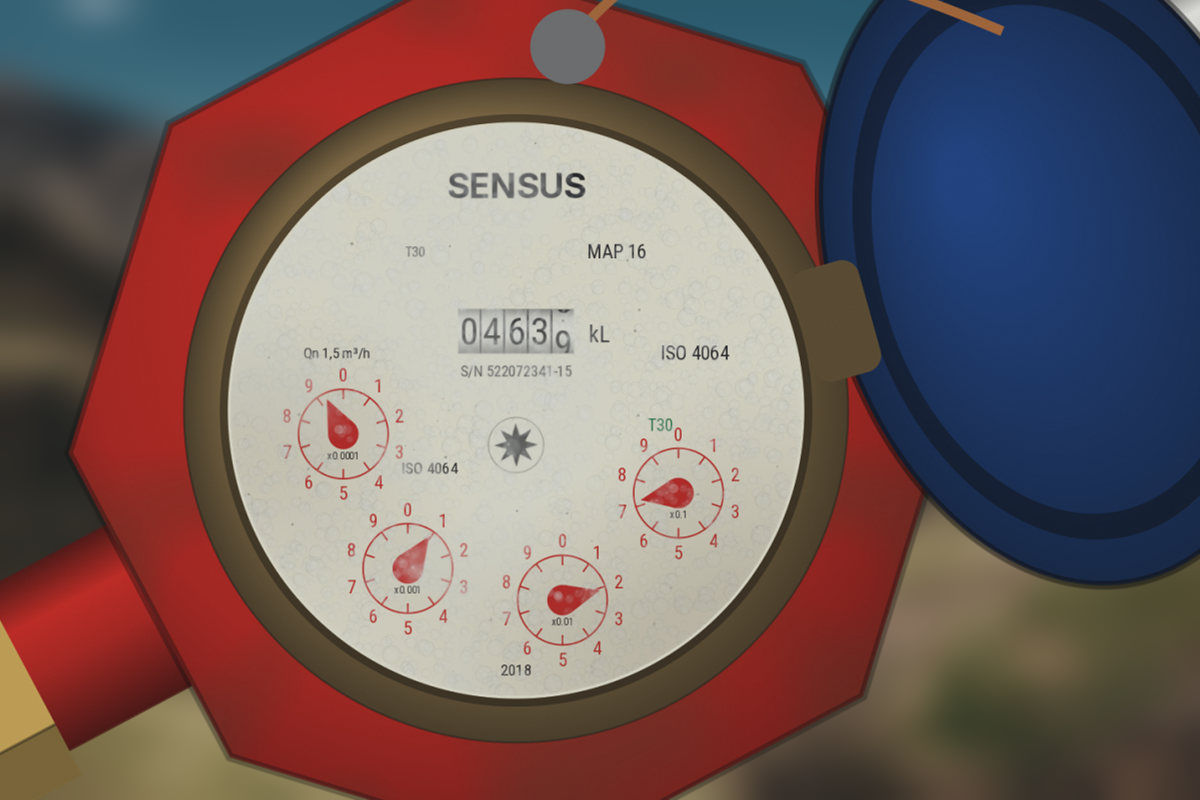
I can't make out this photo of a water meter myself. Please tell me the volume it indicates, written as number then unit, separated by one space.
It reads 4638.7209 kL
